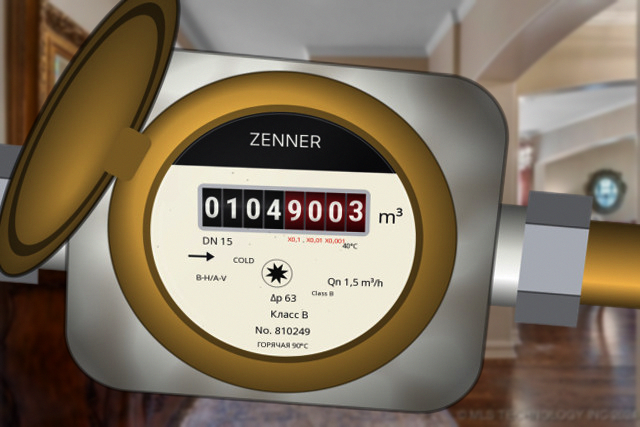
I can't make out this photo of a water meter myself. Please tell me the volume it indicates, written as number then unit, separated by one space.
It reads 104.9003 m³
